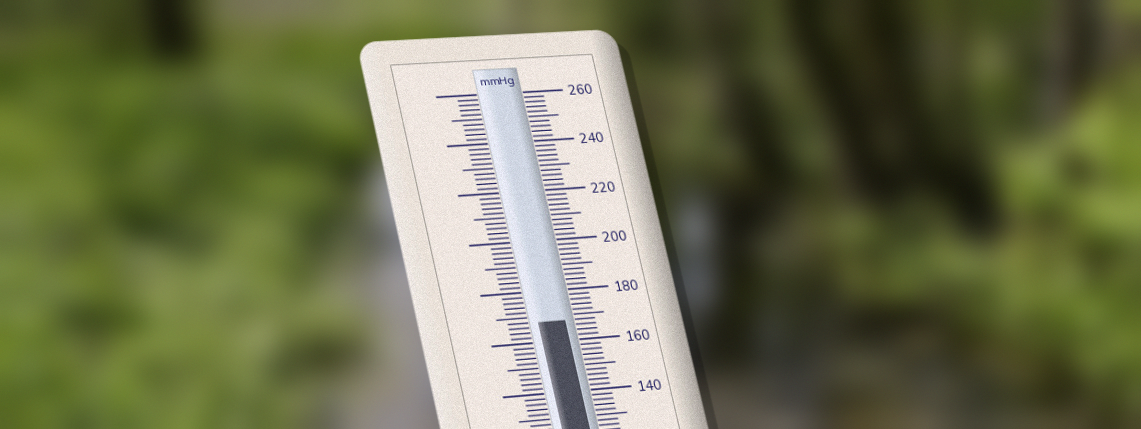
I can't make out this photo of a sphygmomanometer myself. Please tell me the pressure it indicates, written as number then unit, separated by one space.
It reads 168 mmHg
